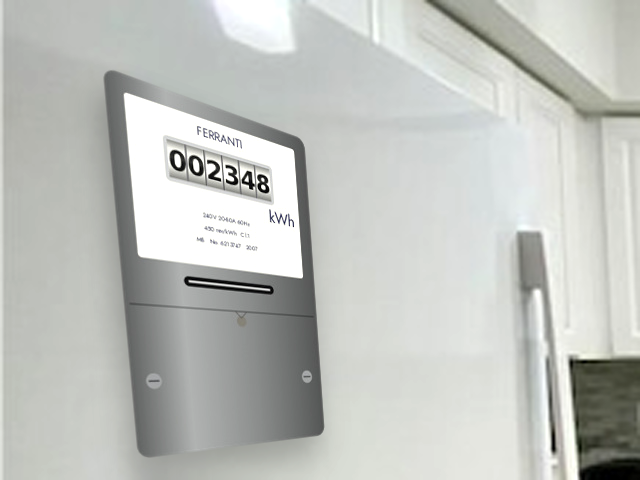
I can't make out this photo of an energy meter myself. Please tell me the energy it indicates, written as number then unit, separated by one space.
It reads 2348 kWh
